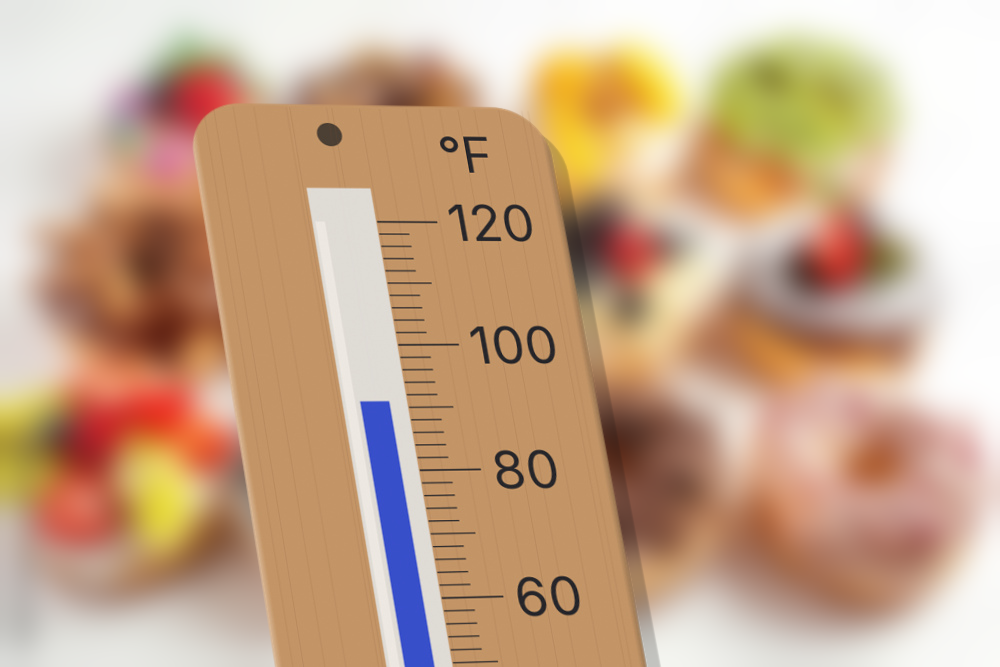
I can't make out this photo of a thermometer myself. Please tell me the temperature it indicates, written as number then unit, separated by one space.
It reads 91 °F
